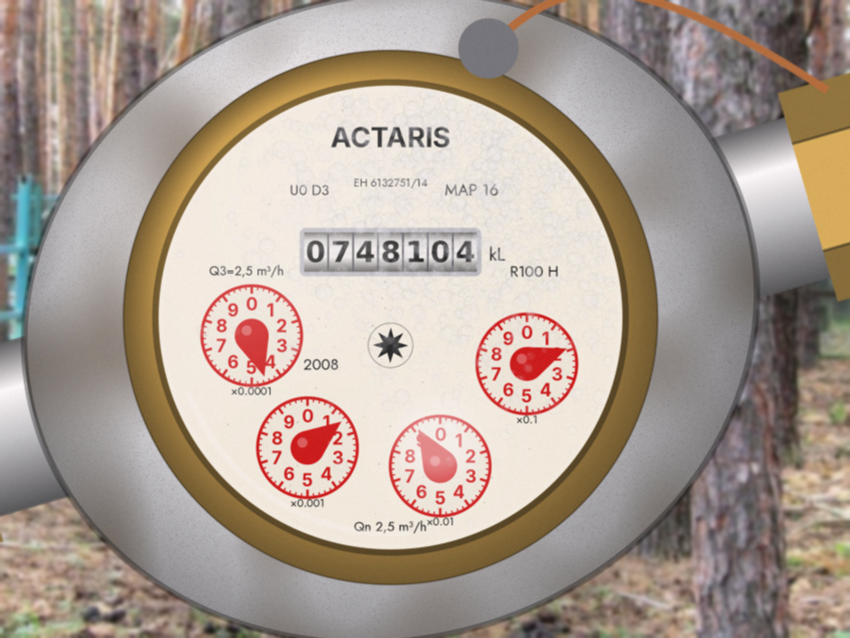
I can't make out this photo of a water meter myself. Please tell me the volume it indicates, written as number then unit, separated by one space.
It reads 748104.1914 kL
